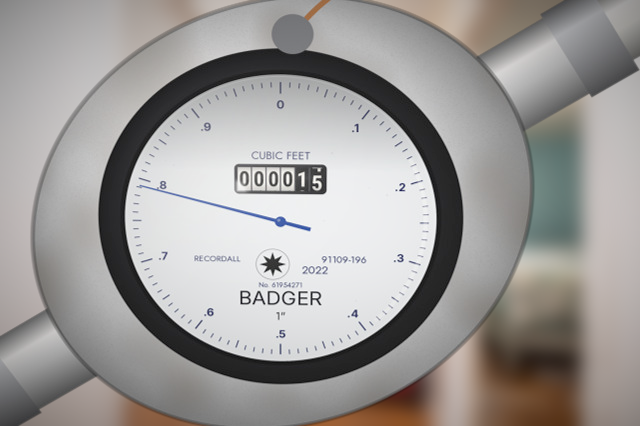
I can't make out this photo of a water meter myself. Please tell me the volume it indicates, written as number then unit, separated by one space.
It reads 14.79 ft³
